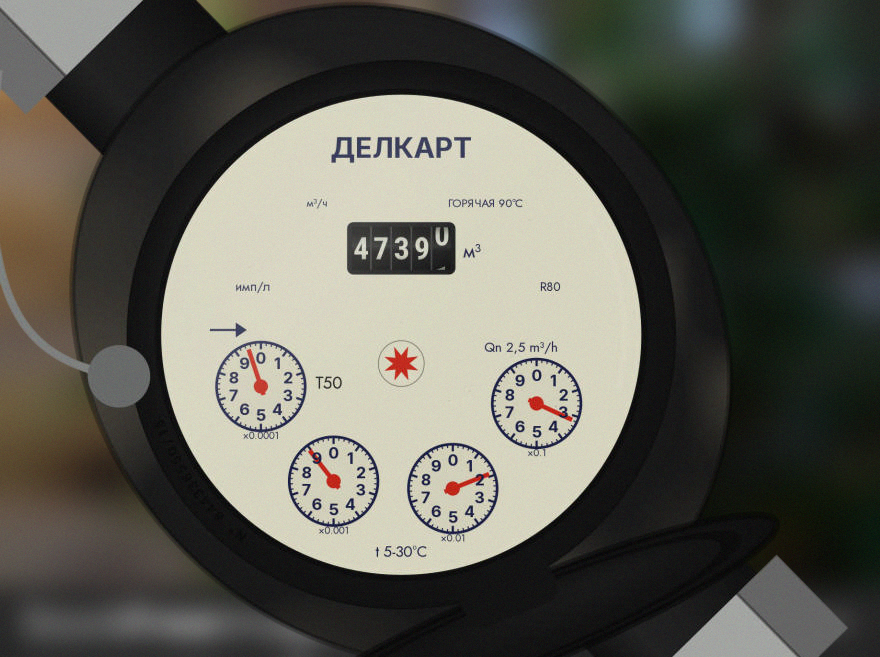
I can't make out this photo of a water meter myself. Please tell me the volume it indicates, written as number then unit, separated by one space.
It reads 47390.3189 m³
